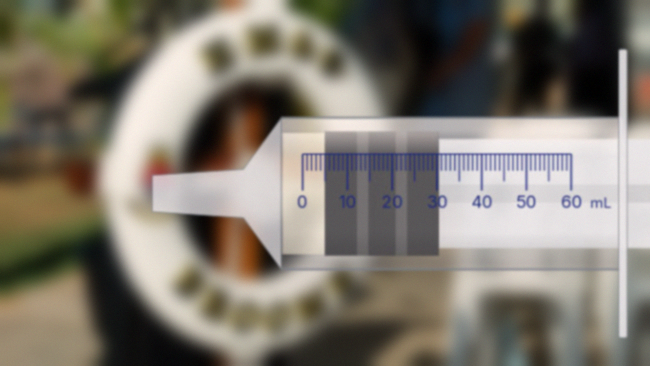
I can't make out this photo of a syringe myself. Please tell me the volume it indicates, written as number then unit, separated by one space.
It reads 5 mL
